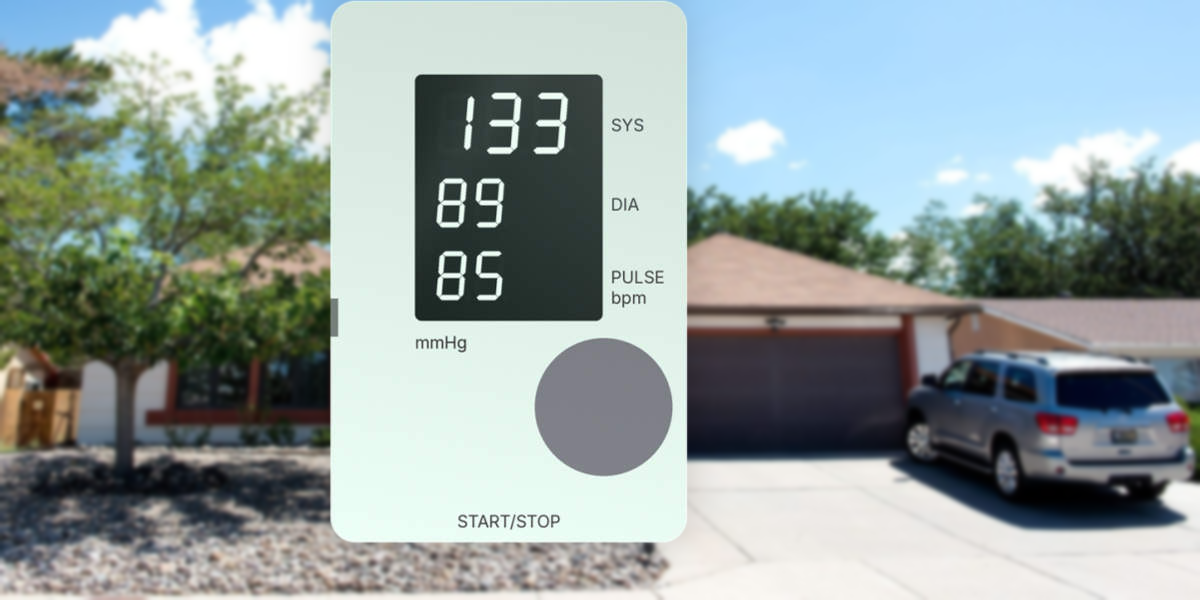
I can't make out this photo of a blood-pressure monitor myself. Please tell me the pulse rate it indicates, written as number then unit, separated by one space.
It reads 85 bpm
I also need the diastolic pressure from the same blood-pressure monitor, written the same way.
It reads 89 mmHg
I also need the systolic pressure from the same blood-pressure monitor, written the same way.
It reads 133 mmHg
